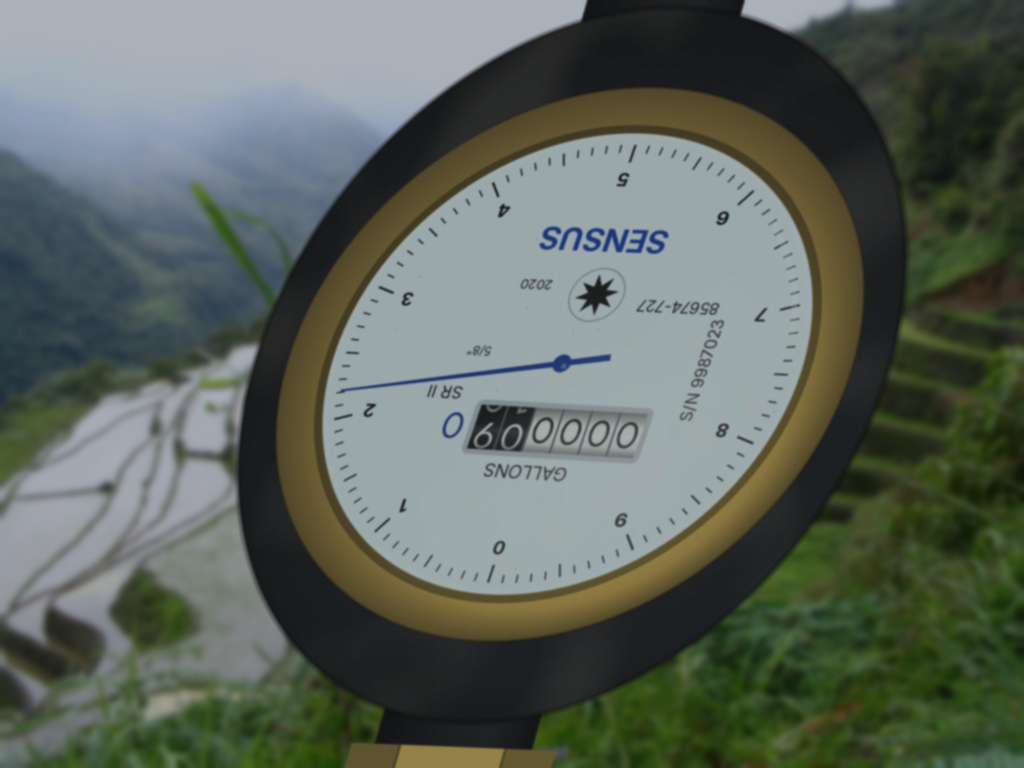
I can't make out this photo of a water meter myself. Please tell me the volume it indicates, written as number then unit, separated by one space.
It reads 92.2 gal
